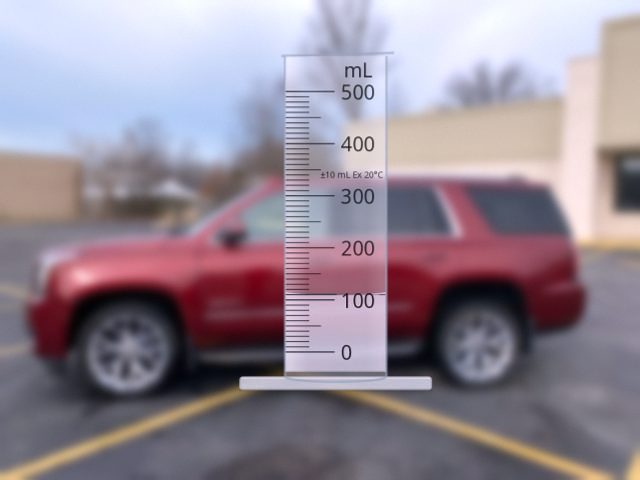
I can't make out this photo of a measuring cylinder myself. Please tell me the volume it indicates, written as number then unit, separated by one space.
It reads 110 mL
